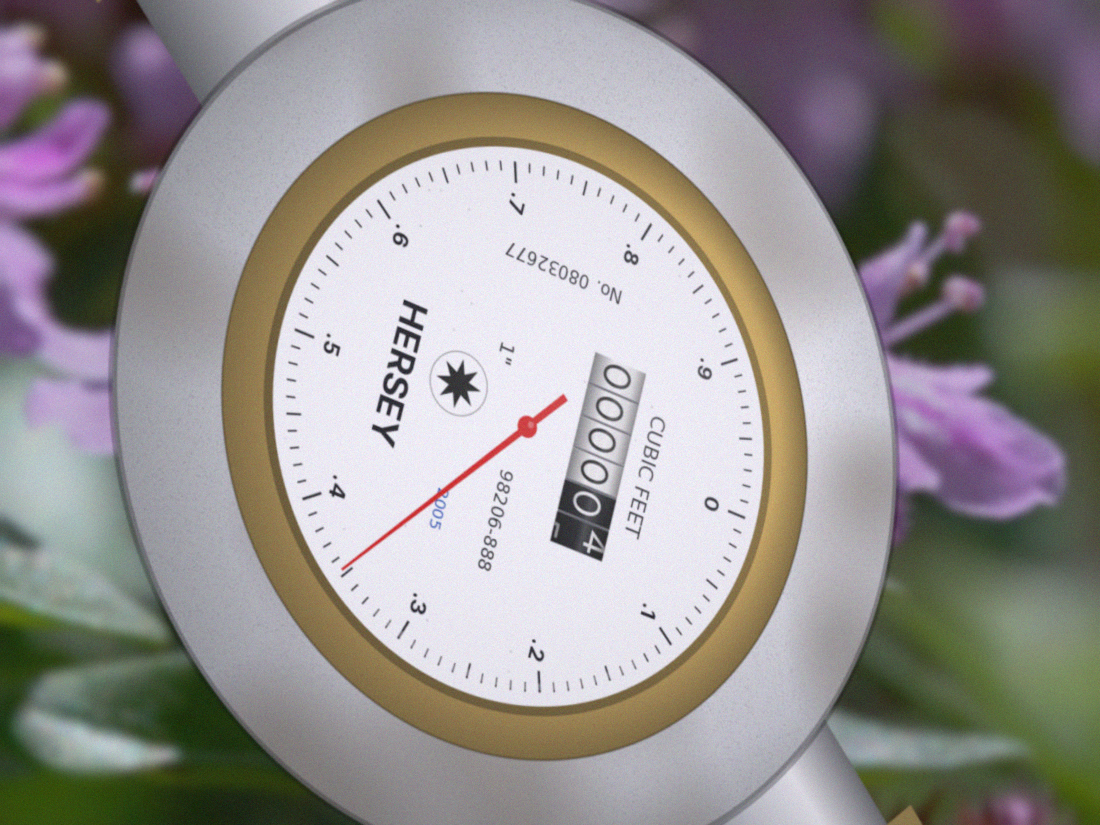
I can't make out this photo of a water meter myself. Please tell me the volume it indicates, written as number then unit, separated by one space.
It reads 4.35 ft³
